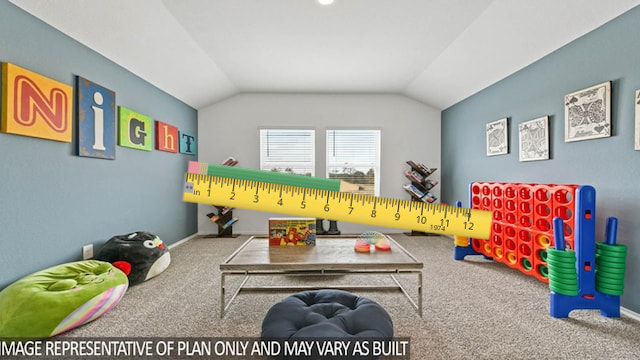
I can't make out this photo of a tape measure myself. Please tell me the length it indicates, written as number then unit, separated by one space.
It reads 7.5 in
